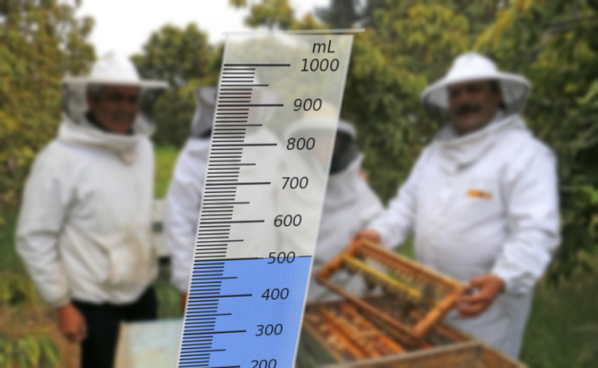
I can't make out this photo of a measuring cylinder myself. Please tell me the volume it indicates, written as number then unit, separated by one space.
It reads 500 mL
